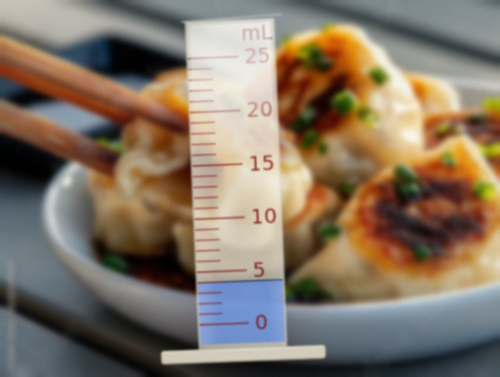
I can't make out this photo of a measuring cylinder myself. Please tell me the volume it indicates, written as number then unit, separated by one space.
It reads 4 mL
